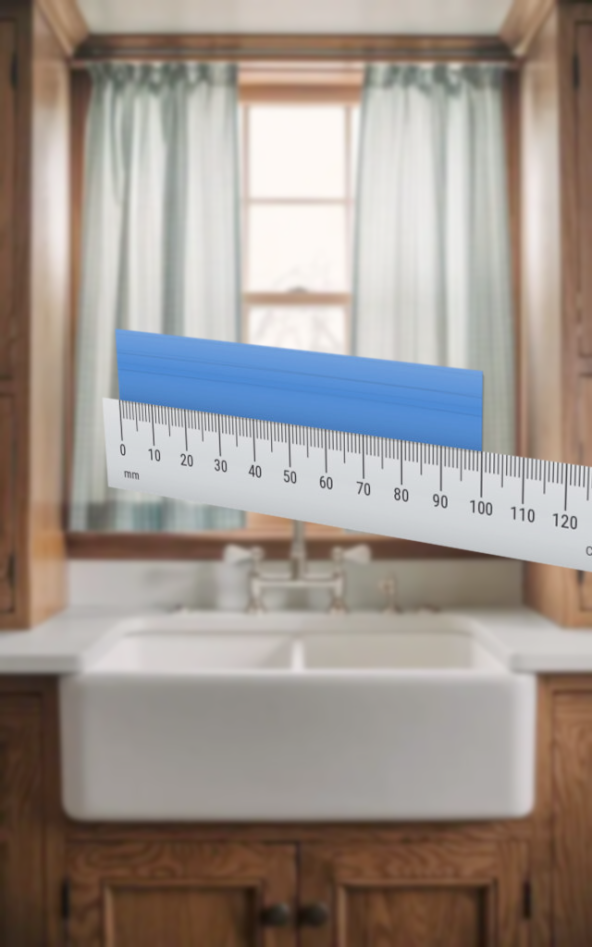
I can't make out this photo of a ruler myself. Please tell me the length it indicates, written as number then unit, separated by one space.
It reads 100 mm
